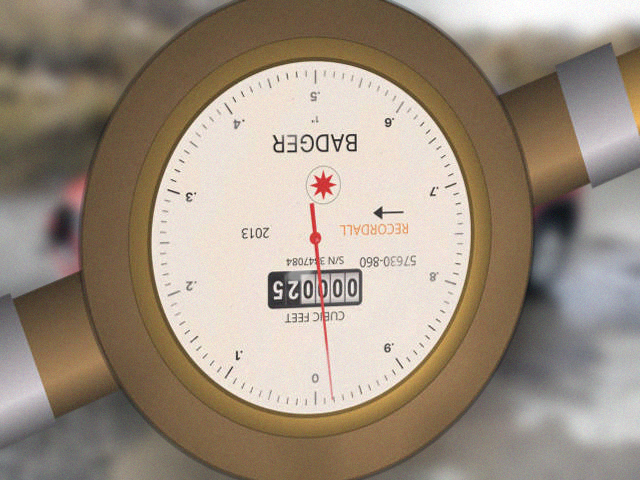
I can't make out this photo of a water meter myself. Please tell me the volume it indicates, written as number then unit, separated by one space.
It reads 24.98 ft³
